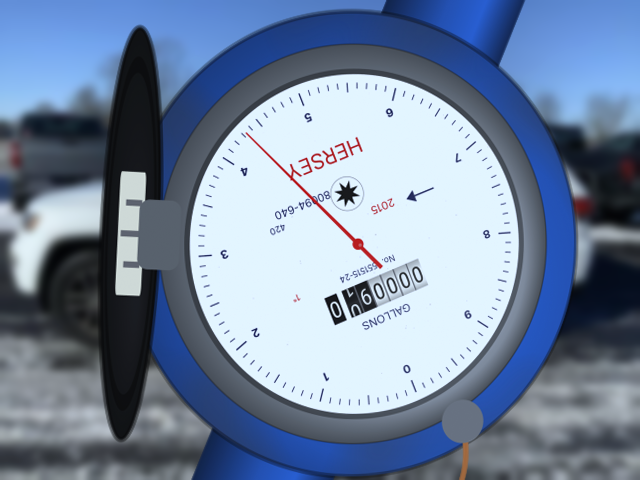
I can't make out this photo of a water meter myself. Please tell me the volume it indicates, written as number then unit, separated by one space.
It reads 904.3 gal
